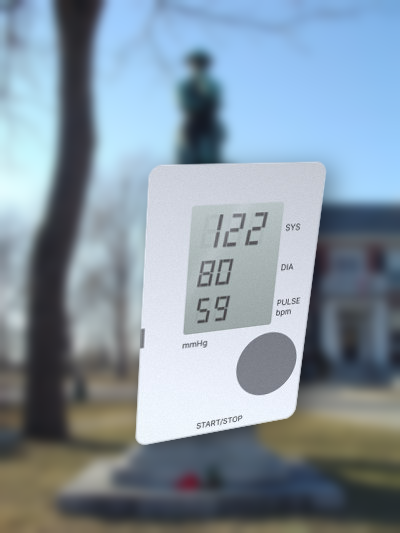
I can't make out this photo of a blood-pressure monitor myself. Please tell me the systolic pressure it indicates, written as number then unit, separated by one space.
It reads 122 mmHg
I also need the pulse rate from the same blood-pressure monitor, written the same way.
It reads 59 bpm
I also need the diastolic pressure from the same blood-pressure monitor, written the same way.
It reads 80 mmHg
